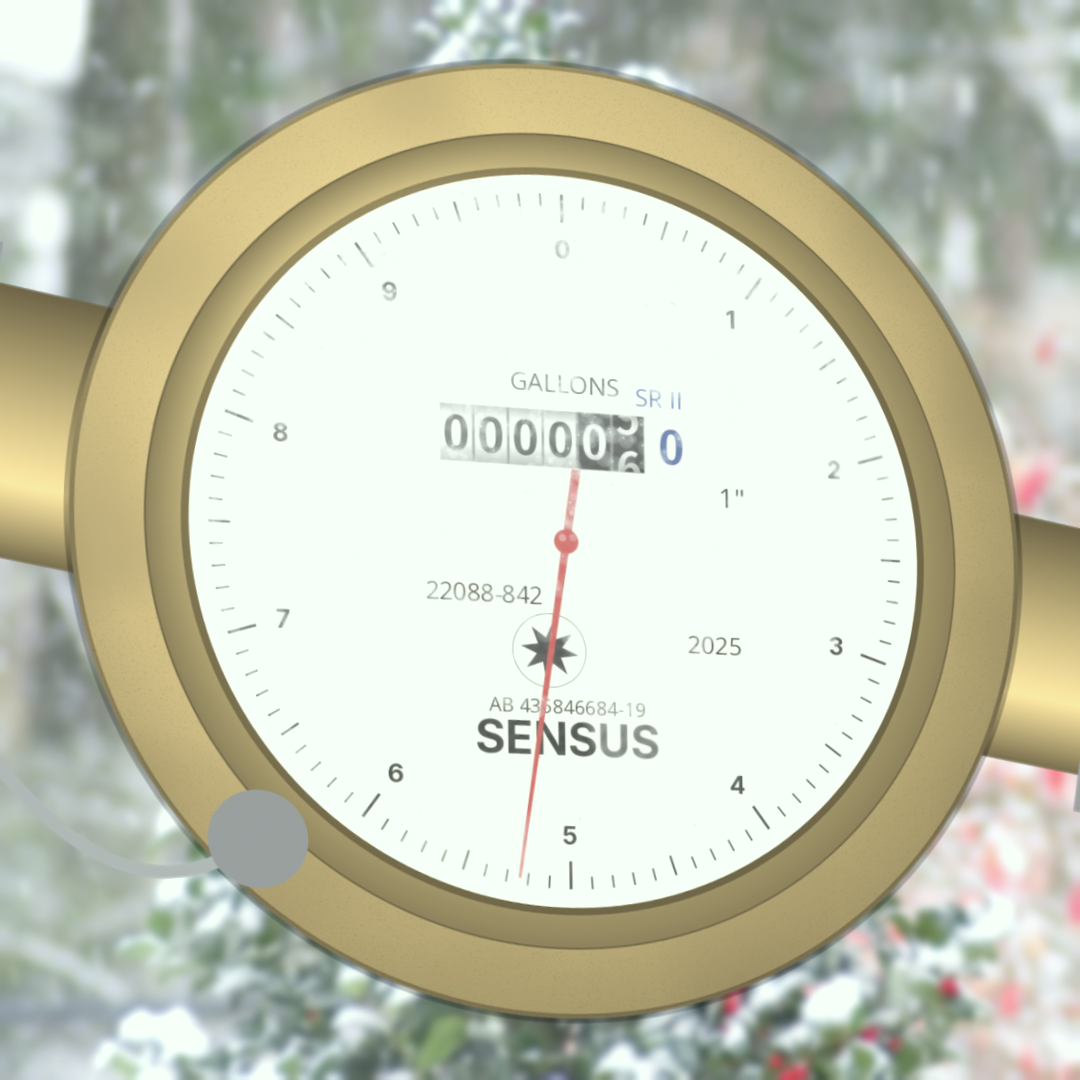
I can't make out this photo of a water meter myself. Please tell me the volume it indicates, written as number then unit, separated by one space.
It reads 55.2 gal
